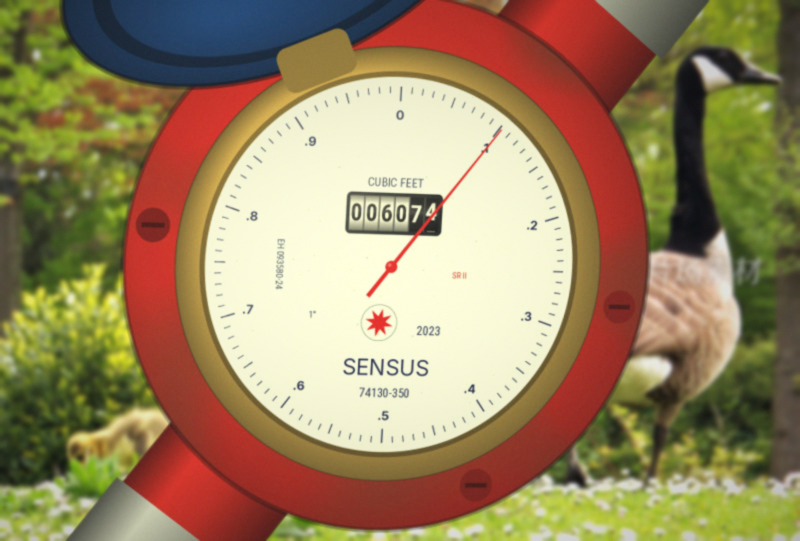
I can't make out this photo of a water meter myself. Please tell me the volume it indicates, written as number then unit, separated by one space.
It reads 6074.10 ft³
